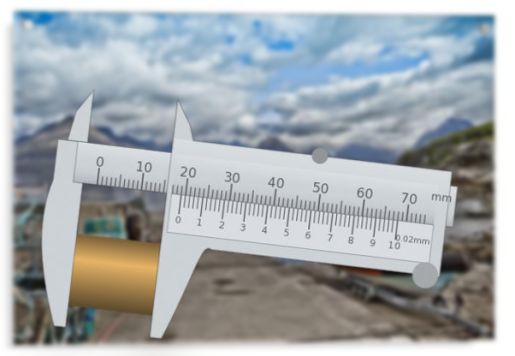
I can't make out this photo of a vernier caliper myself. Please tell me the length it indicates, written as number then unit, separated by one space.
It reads 19.0 mm
